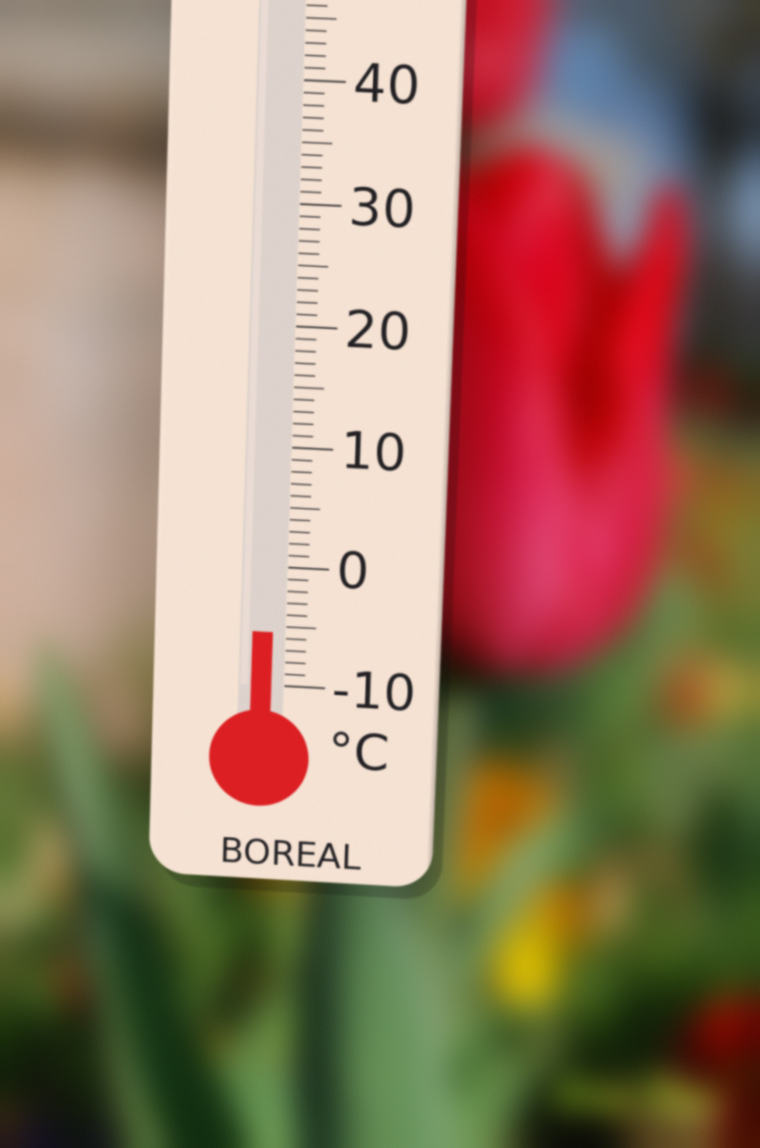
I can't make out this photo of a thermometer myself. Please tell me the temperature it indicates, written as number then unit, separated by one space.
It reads -5.5 °C
